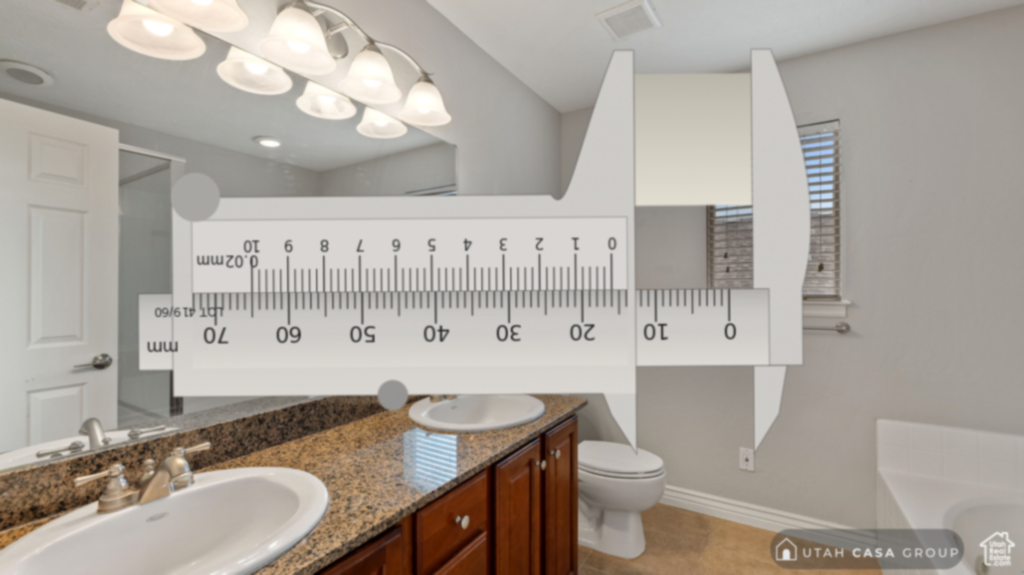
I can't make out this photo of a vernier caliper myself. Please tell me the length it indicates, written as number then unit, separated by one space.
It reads 16.0 mm
